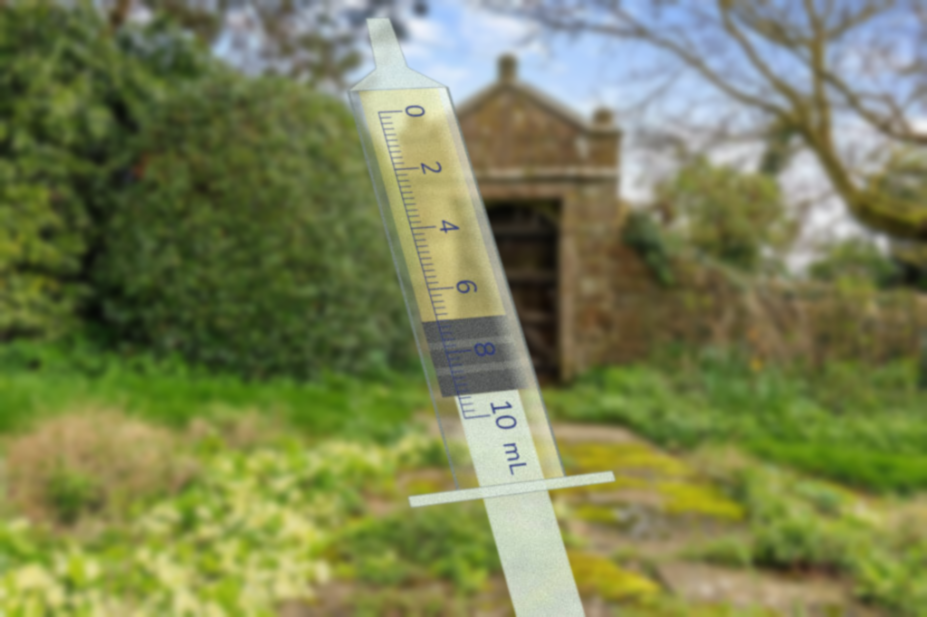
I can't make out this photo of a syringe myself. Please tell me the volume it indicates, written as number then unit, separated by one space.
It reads 7 mL
